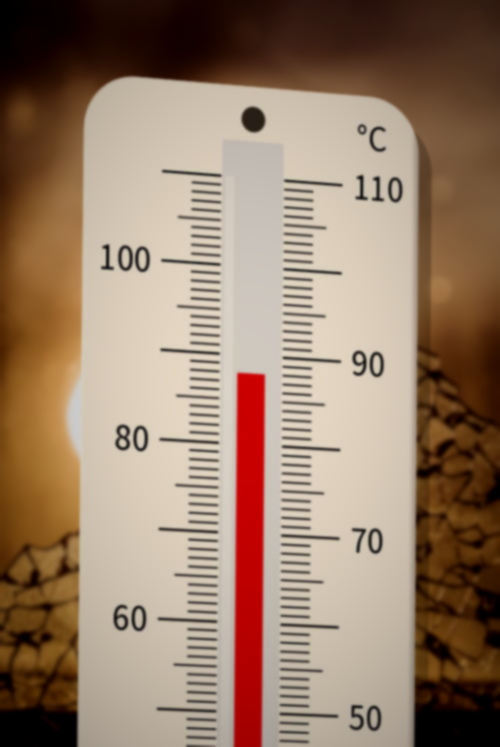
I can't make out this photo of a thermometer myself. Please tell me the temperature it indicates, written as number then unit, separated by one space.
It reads 88 °C
